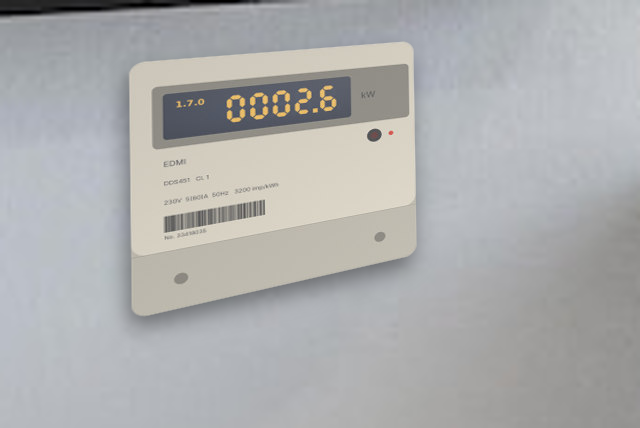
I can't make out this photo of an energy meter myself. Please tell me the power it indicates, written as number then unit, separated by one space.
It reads 2.6 kW
